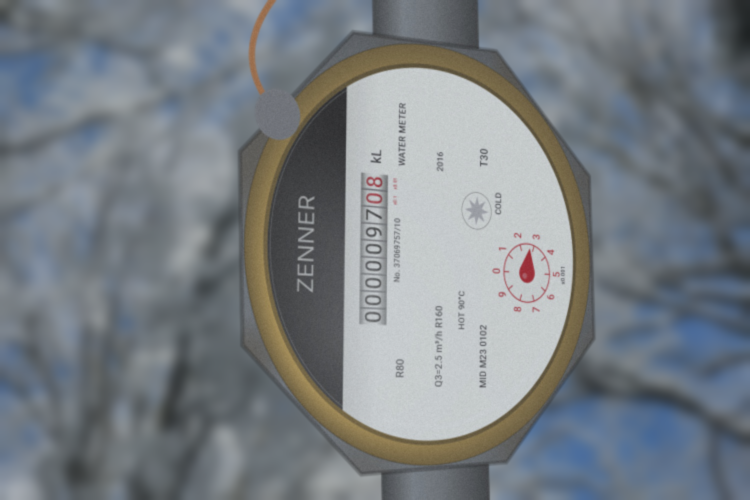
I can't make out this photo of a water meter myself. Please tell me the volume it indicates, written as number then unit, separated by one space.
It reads 97.082 kL
